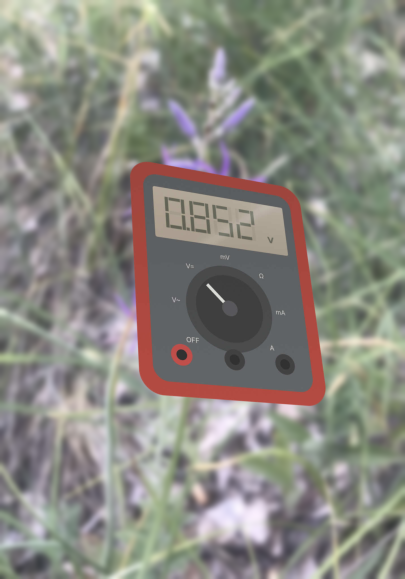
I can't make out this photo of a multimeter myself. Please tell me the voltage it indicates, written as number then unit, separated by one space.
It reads 0.852 V
